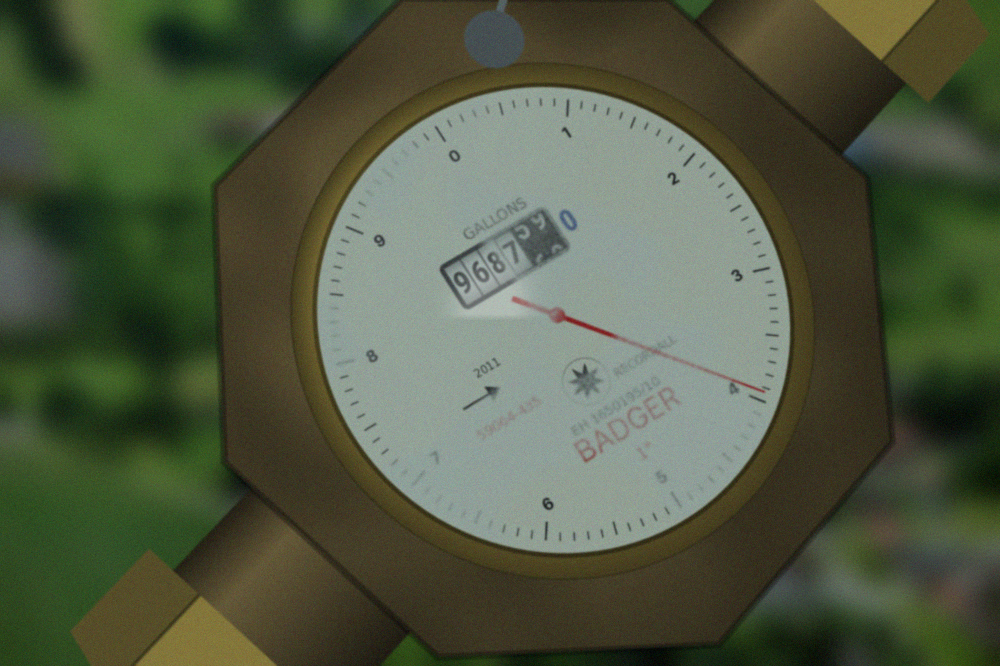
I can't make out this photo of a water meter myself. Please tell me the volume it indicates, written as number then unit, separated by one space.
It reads 9687593.9 gal
